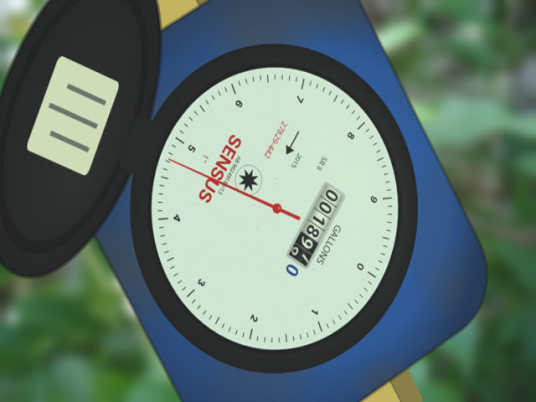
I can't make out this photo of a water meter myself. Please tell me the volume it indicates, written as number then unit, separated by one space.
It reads 18974.7 gal
